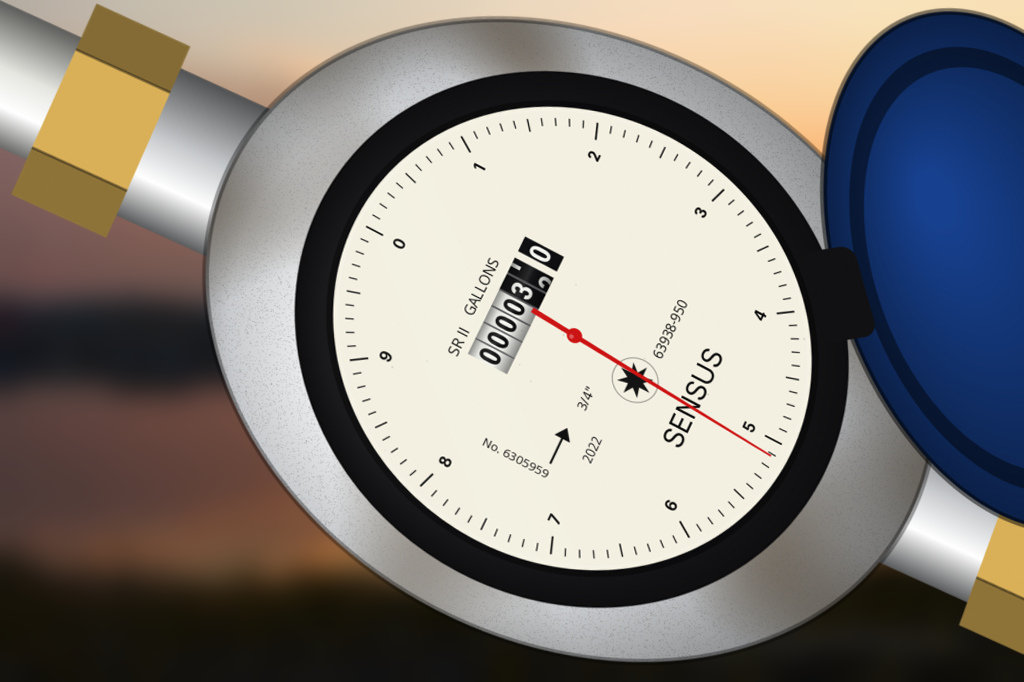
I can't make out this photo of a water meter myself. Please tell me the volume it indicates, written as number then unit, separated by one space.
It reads 315.1 gal
